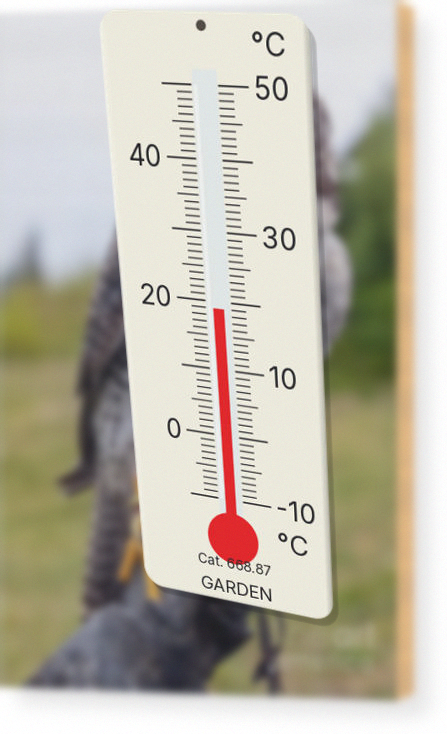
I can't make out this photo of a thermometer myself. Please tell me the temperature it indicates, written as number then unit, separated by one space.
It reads 19 °C
